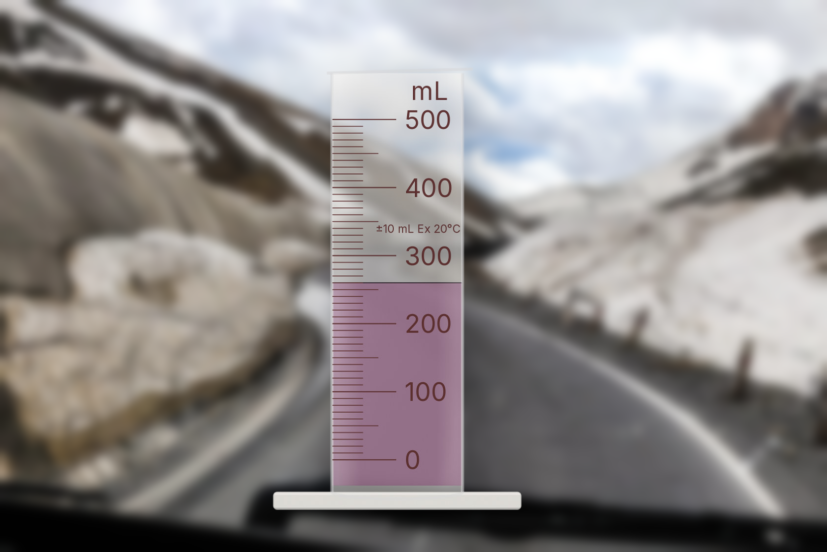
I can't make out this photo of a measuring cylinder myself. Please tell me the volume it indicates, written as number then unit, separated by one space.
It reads 260 mL
